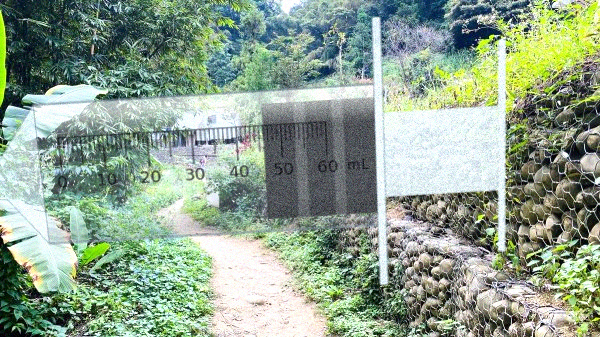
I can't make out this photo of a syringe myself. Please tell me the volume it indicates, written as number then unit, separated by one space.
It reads 46 mL
